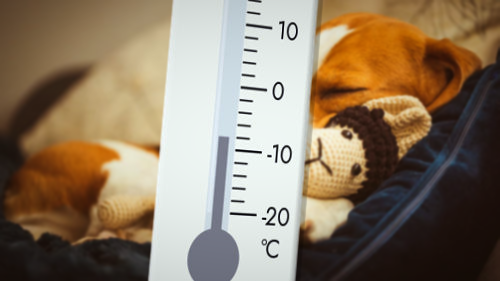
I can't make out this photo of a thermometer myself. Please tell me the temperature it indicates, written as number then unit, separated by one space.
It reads -8 °C
